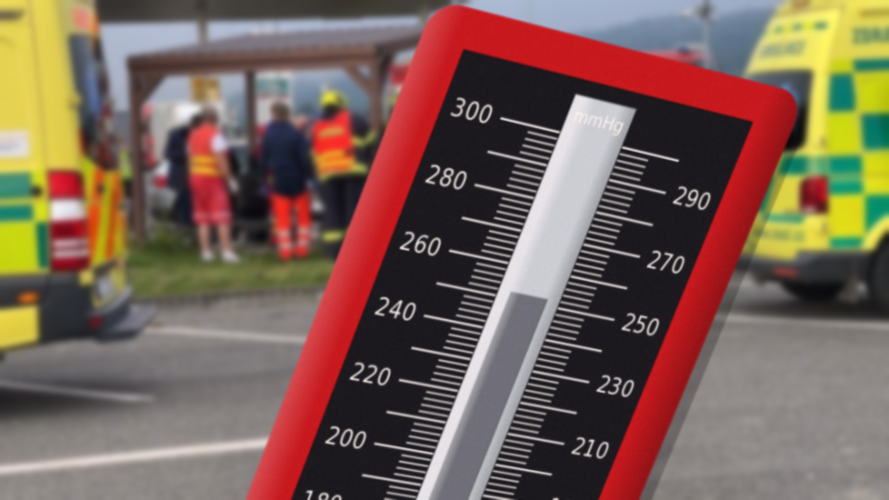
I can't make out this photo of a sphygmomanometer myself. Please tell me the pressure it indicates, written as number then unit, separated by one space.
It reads 252 mmHg
